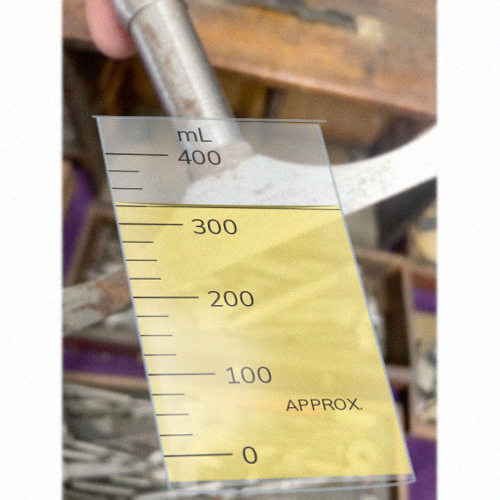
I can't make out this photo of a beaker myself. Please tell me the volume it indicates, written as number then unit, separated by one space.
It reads 325 mL
